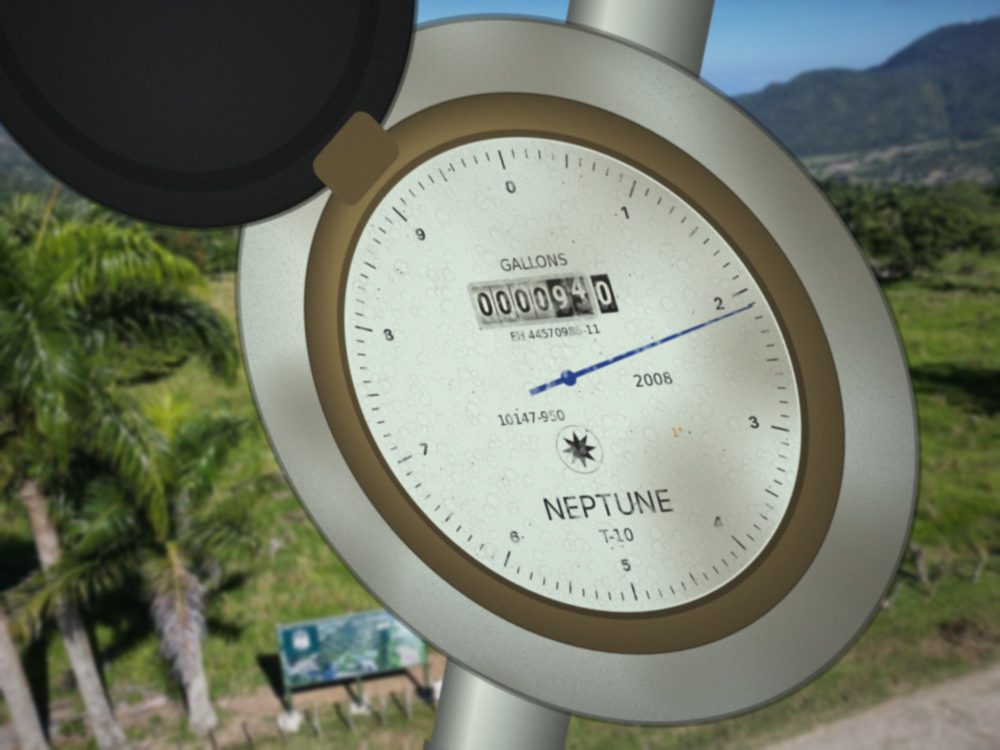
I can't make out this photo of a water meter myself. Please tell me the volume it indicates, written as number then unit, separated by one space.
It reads 942.1 gal
